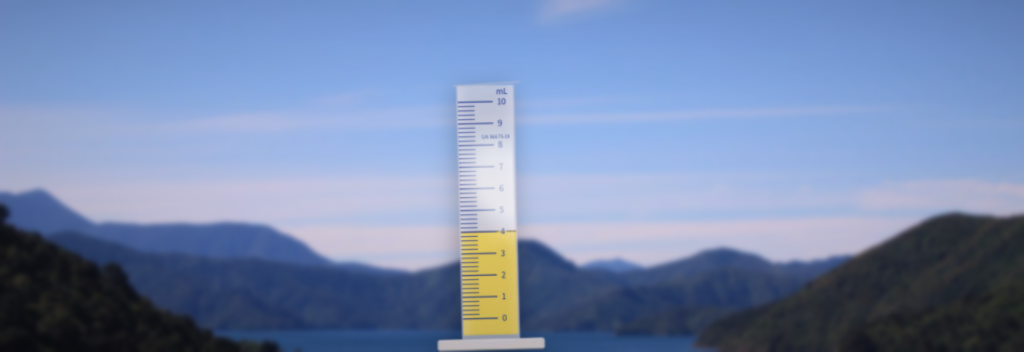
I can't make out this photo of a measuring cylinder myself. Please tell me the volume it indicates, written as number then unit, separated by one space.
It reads 4 mL
